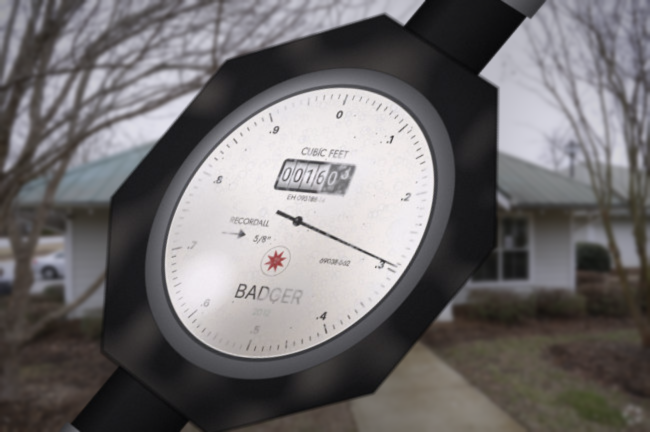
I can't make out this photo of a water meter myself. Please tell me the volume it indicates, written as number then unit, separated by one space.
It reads 1603.29 ft³
